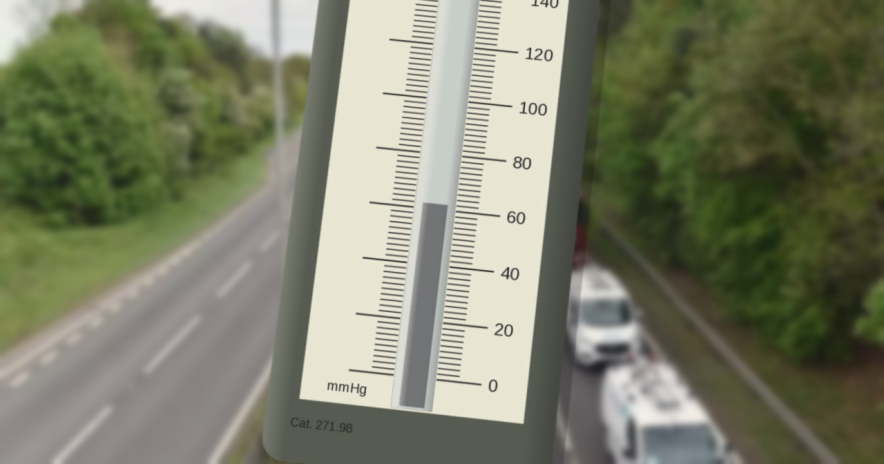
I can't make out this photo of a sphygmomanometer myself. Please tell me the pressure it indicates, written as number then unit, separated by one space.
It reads 62 mmHg
